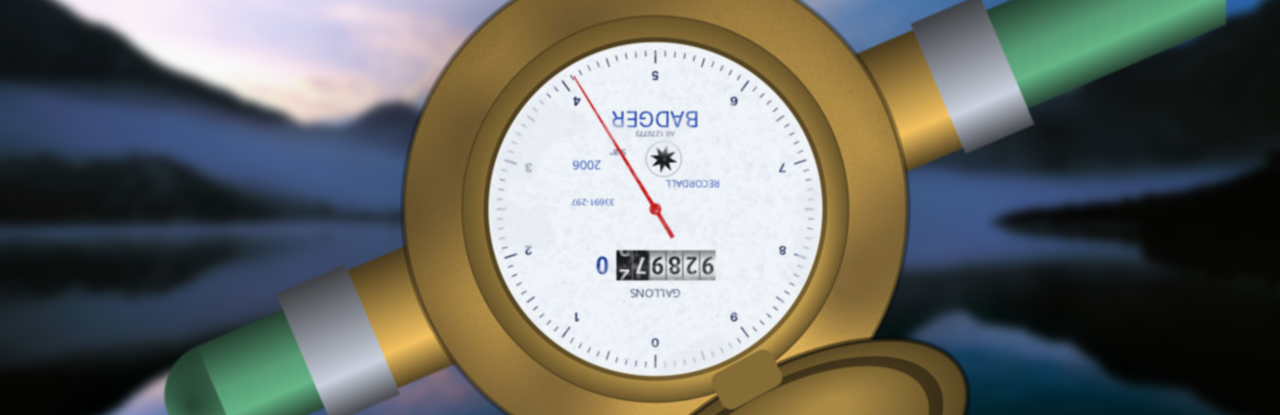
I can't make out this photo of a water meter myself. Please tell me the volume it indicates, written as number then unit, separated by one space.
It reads 9289724.1 gal
